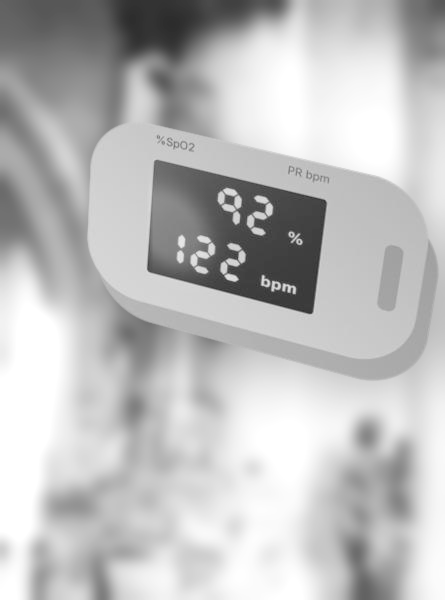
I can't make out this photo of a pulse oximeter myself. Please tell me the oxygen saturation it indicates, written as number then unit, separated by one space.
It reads 92 %
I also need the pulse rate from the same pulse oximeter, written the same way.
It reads 122 bpm
